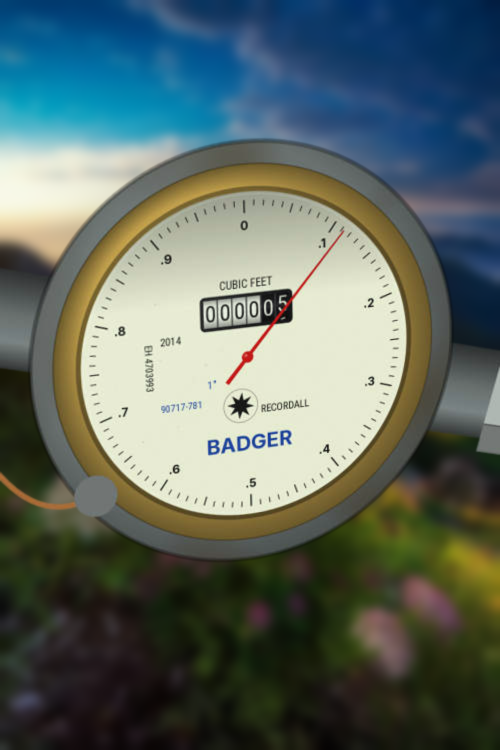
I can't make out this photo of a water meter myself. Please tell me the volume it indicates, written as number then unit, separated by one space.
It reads 5.11 ft³
